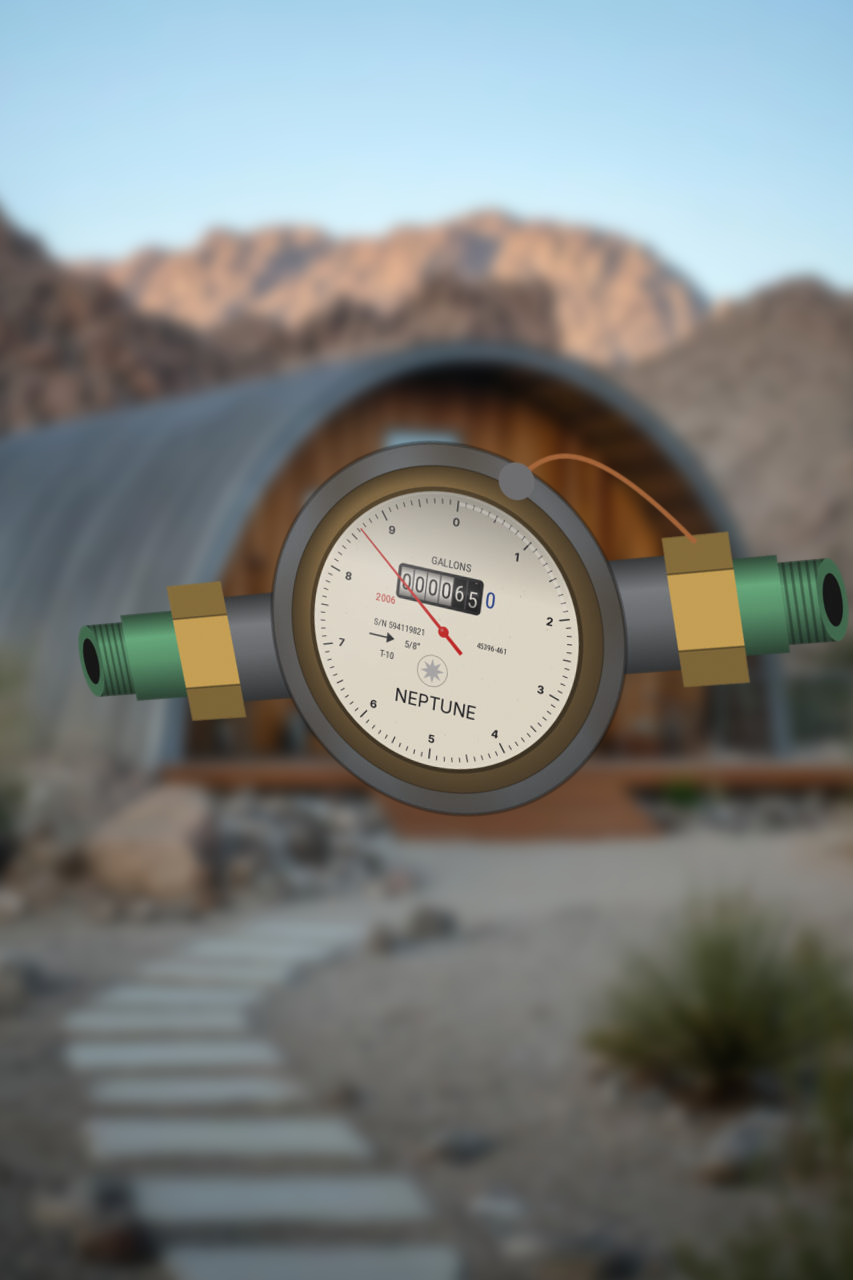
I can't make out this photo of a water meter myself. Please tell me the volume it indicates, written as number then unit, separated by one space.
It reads 648.6 gal
